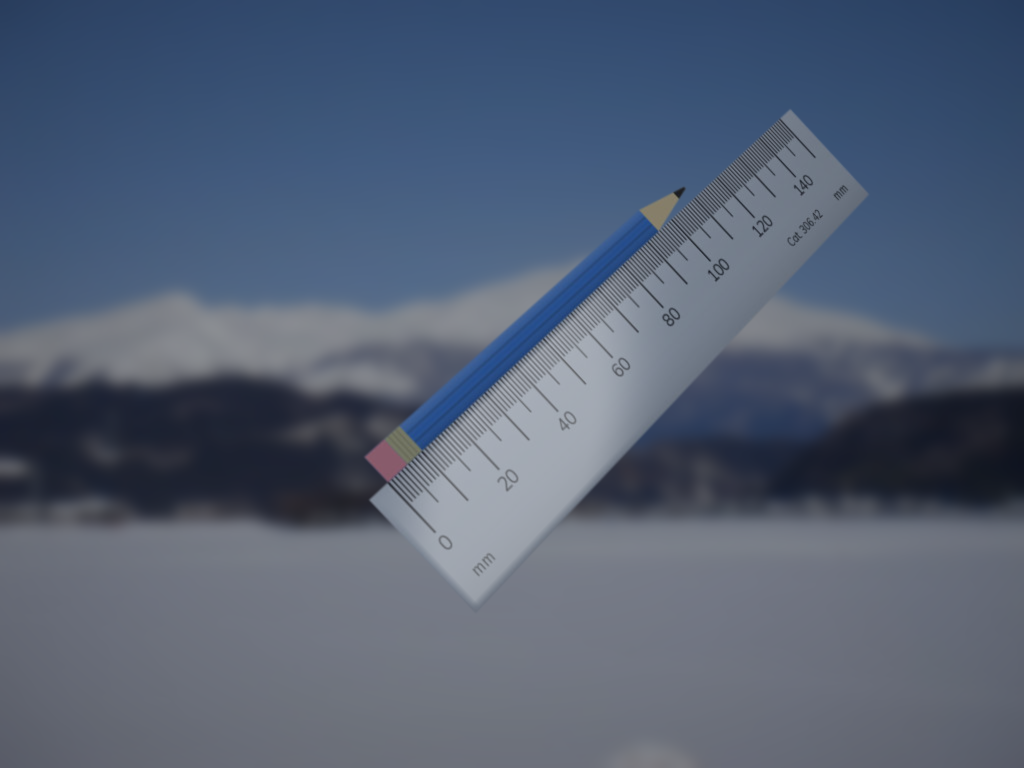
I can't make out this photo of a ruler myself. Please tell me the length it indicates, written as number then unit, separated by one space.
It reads 110 mm
